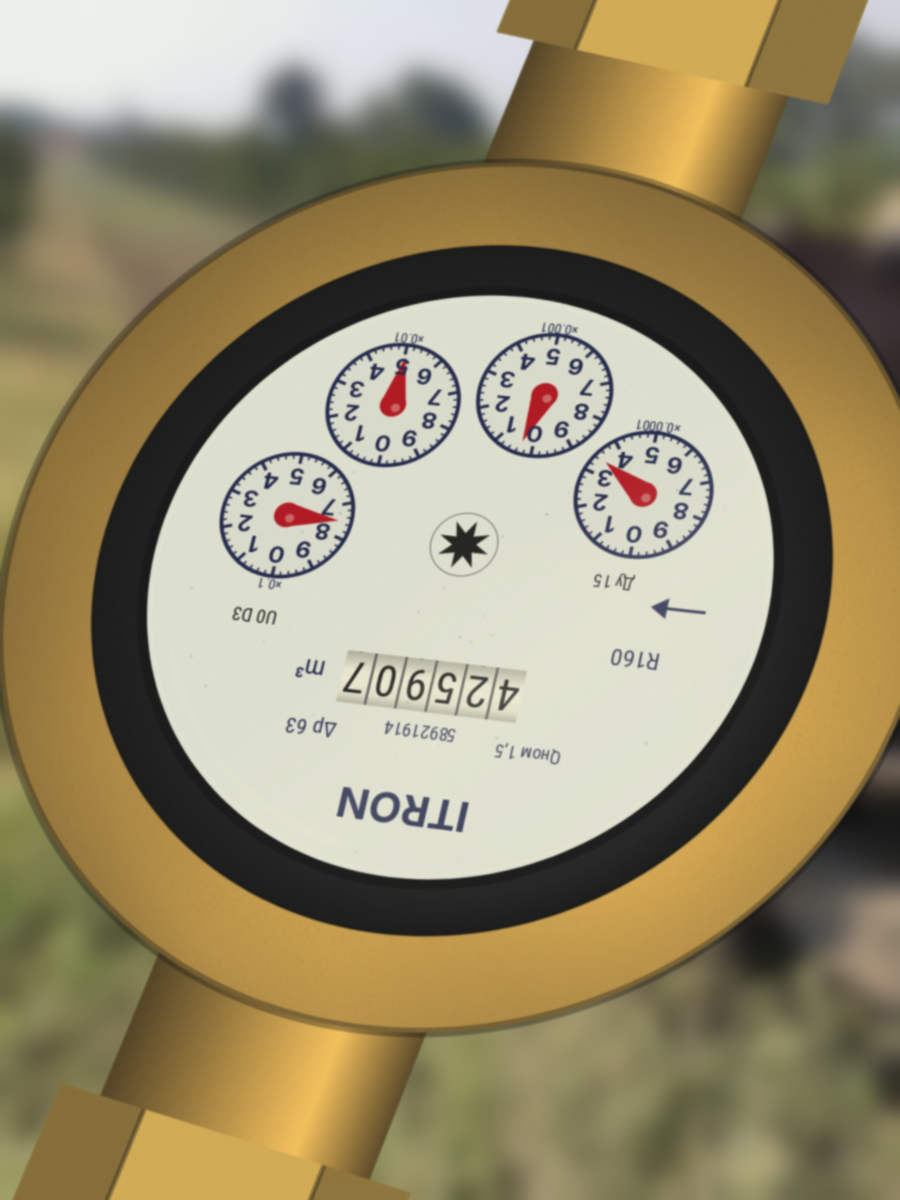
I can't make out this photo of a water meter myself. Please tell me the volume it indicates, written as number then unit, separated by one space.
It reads 425907.7503 m³
